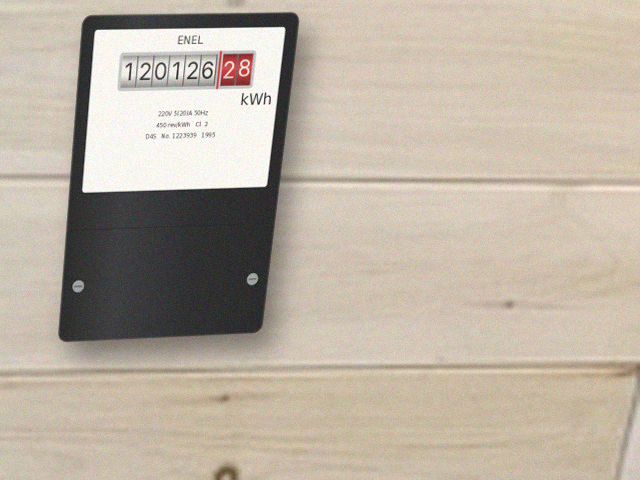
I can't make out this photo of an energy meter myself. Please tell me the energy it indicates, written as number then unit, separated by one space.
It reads 120126.28 kWh
